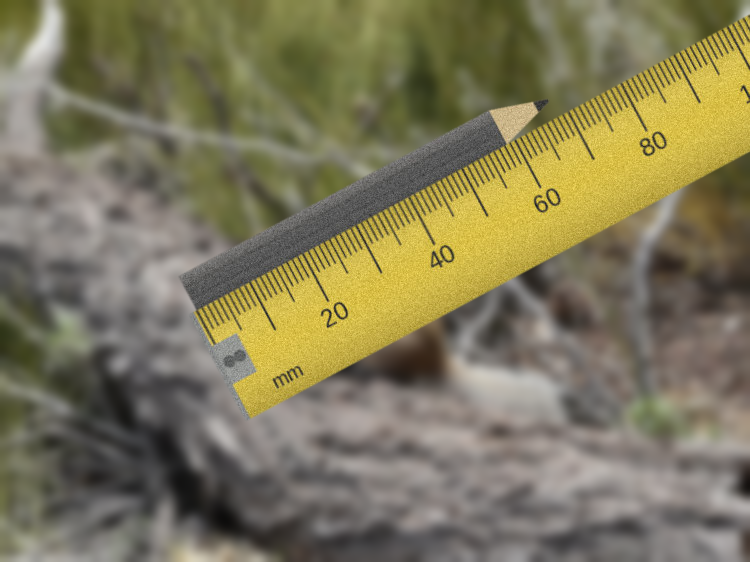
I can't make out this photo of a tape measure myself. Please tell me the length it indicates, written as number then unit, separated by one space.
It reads 68 mm
